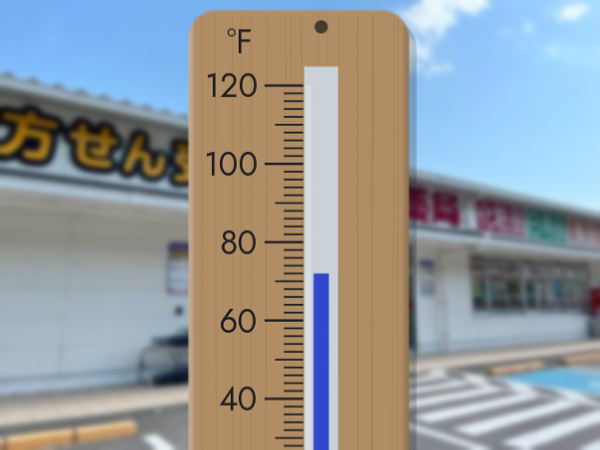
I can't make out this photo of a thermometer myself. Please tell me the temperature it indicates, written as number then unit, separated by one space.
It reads 72 °F
